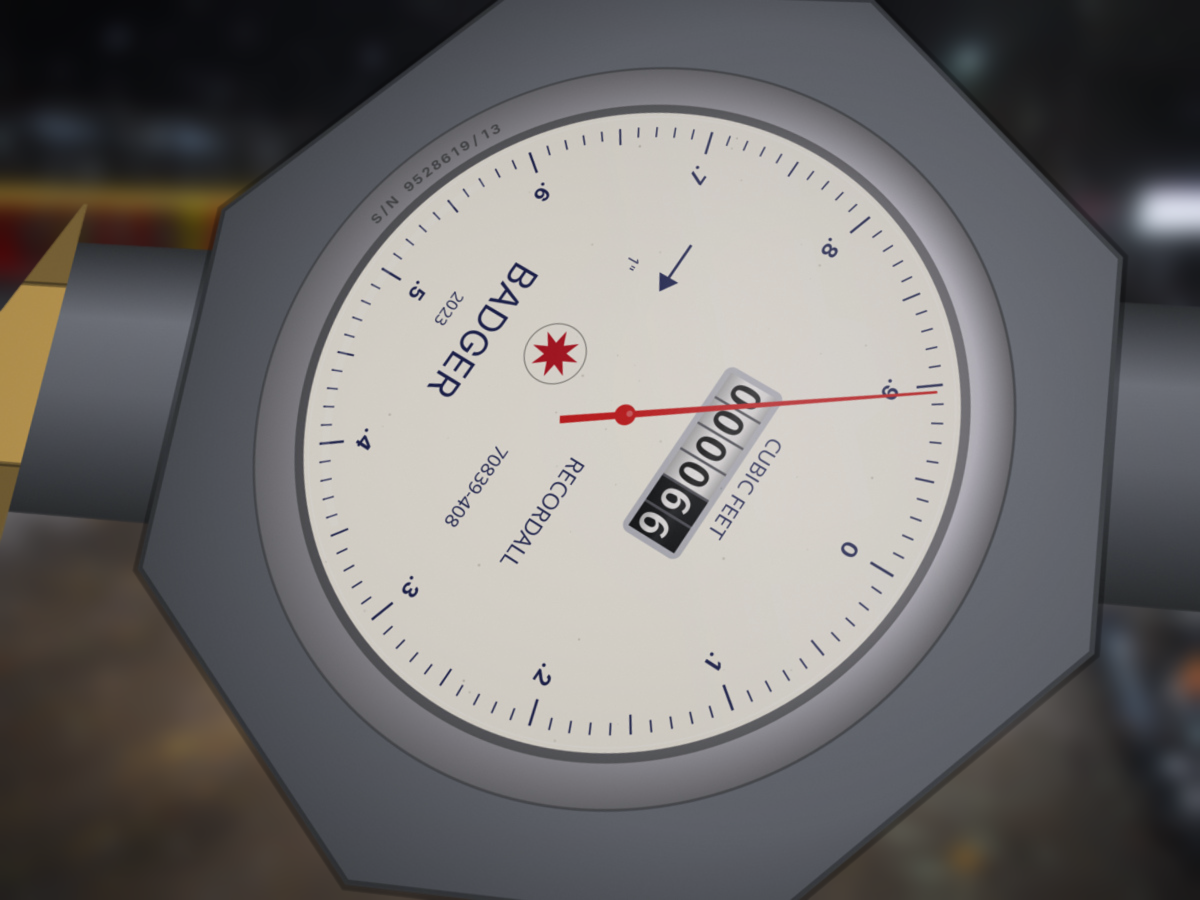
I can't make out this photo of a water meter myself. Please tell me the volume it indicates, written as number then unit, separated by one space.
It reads 65.90 ft³
